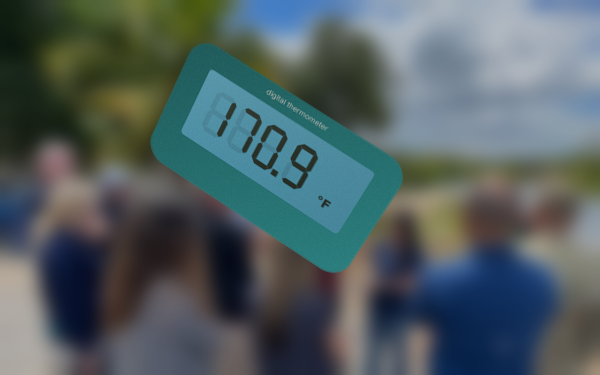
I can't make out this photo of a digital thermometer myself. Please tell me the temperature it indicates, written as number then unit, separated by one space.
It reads 170.9 °F
